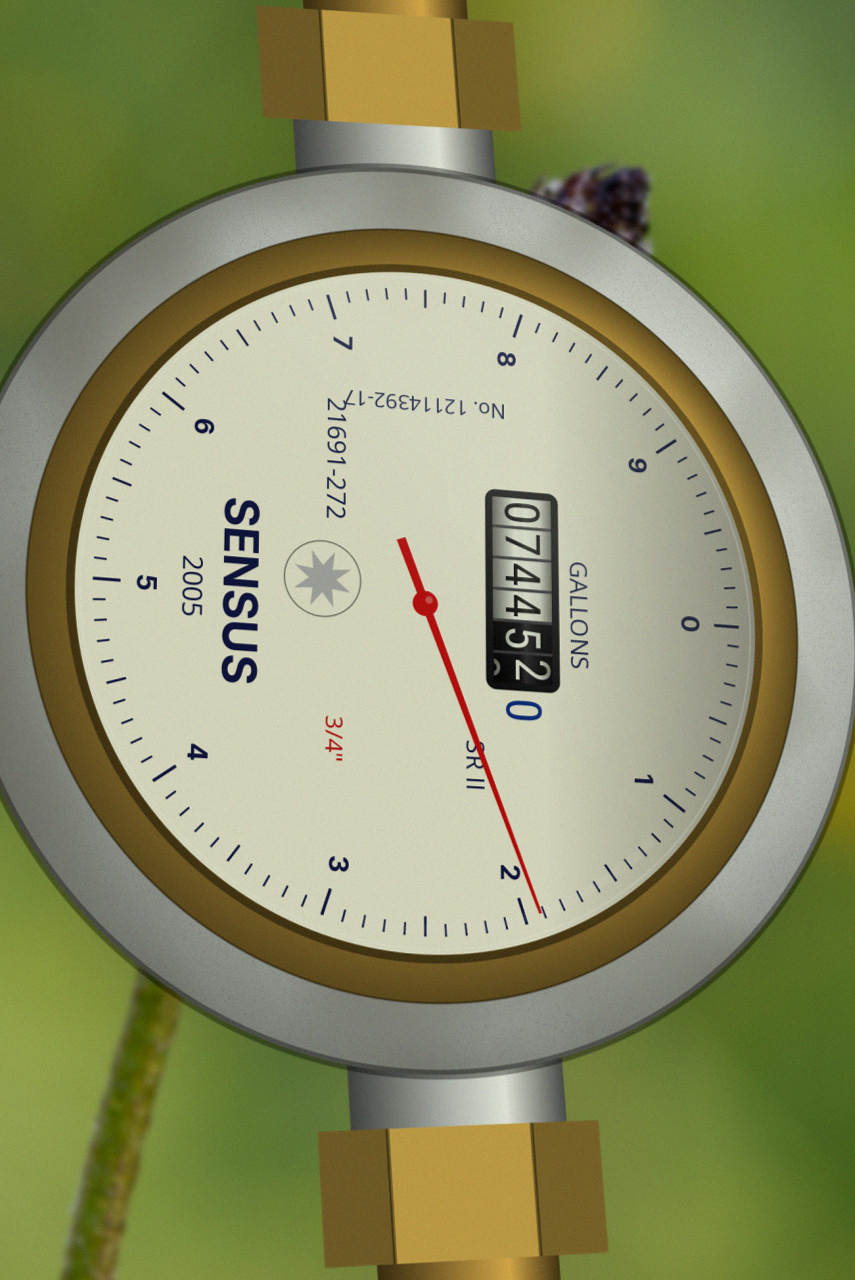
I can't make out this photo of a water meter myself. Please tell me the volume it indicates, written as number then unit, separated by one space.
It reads 744521.9 gal
